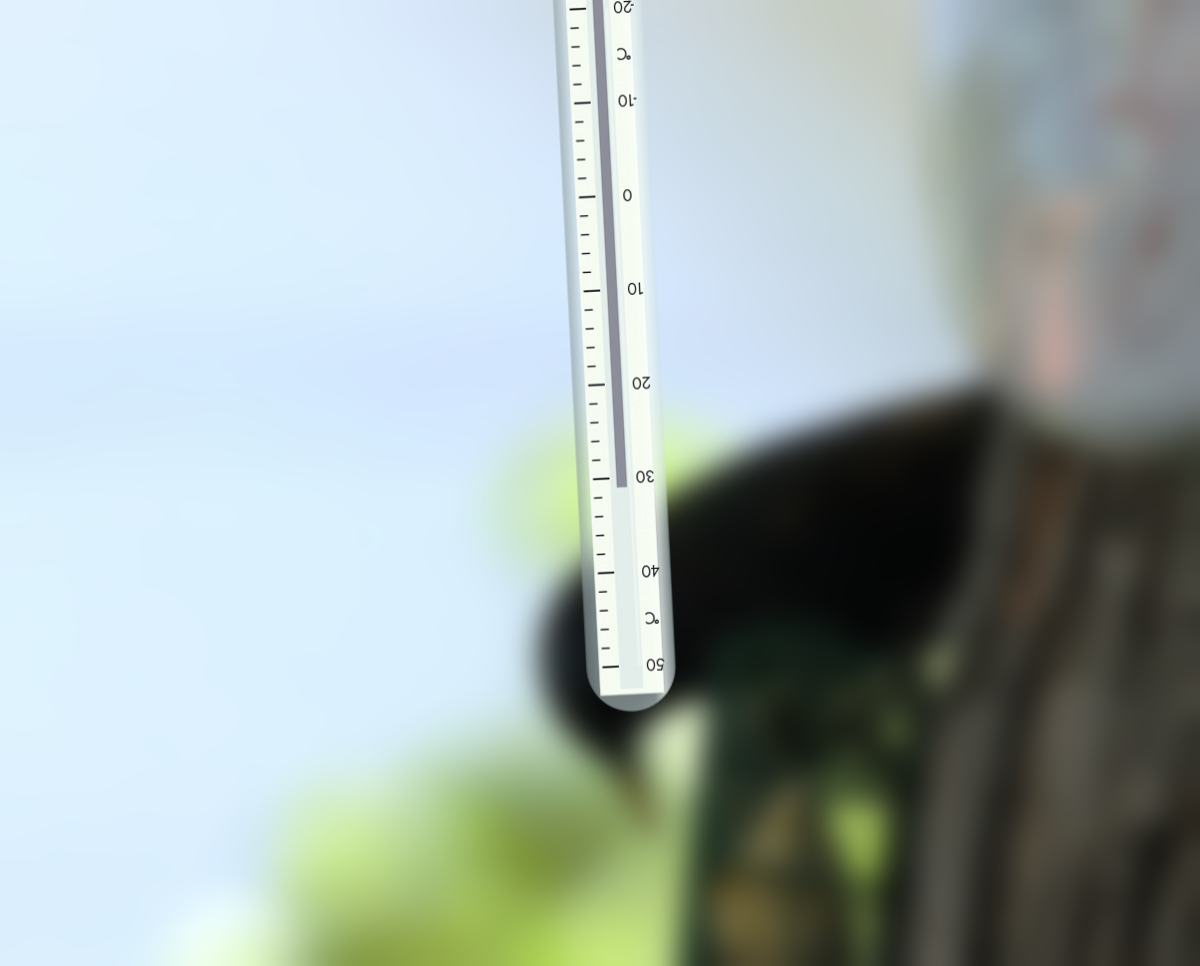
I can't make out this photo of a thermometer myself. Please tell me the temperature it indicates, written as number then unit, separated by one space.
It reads 31 °C
